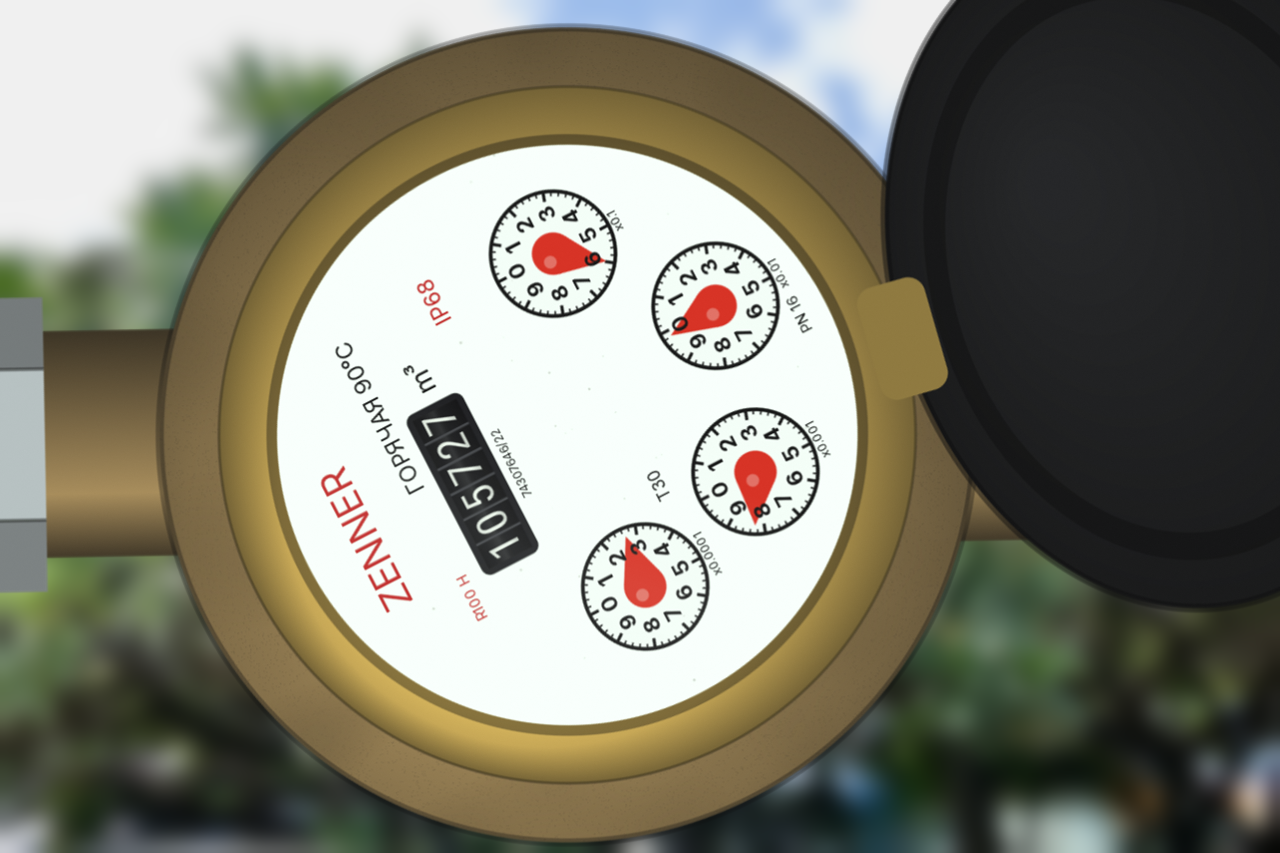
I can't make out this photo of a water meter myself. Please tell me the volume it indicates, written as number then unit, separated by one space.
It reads 105727.5982 m³
